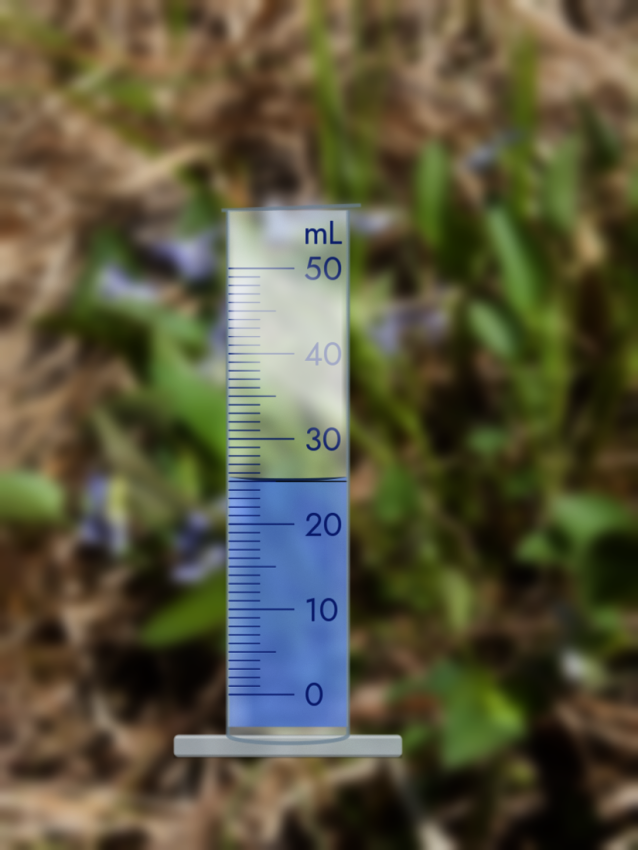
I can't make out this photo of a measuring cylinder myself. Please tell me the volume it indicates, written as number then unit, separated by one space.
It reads 25 mL
